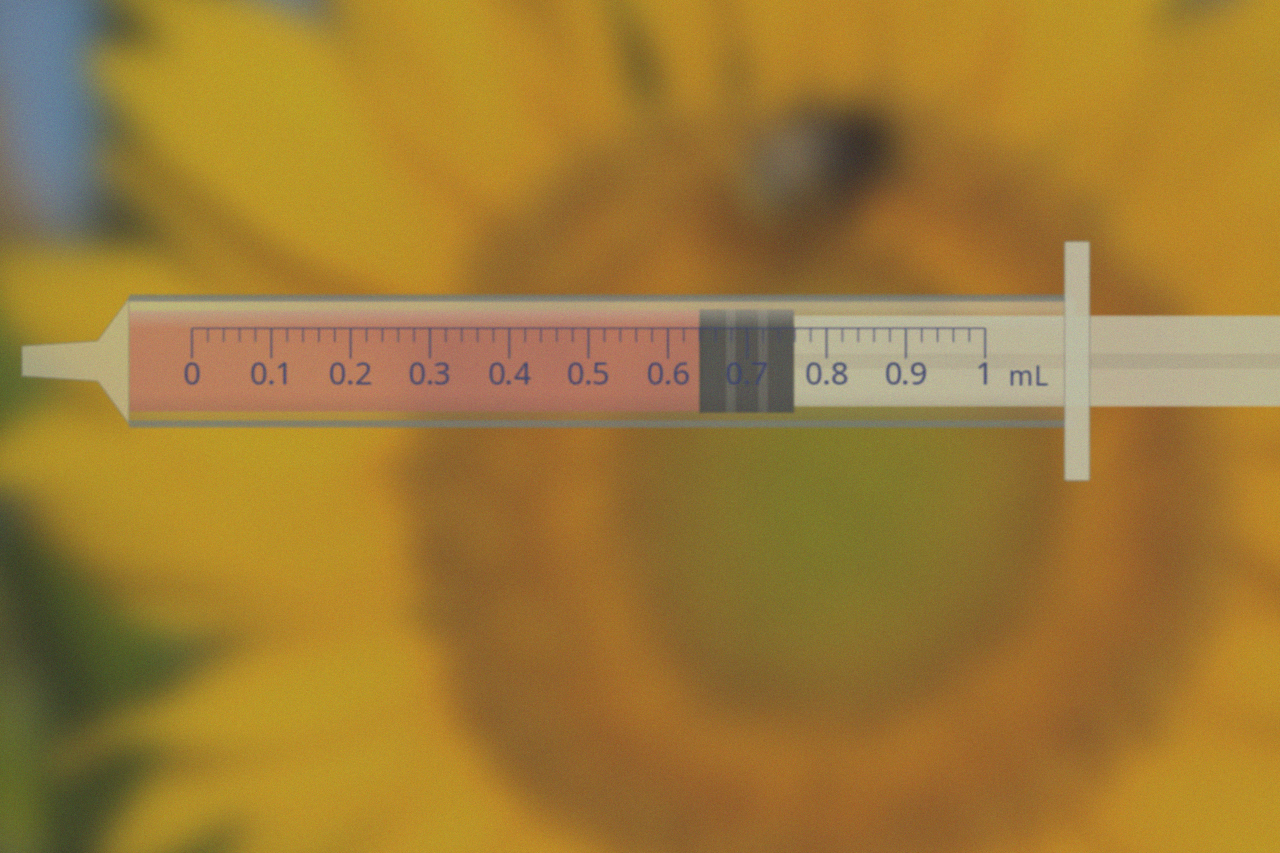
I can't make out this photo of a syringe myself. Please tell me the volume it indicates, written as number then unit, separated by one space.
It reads 0.64 mL
